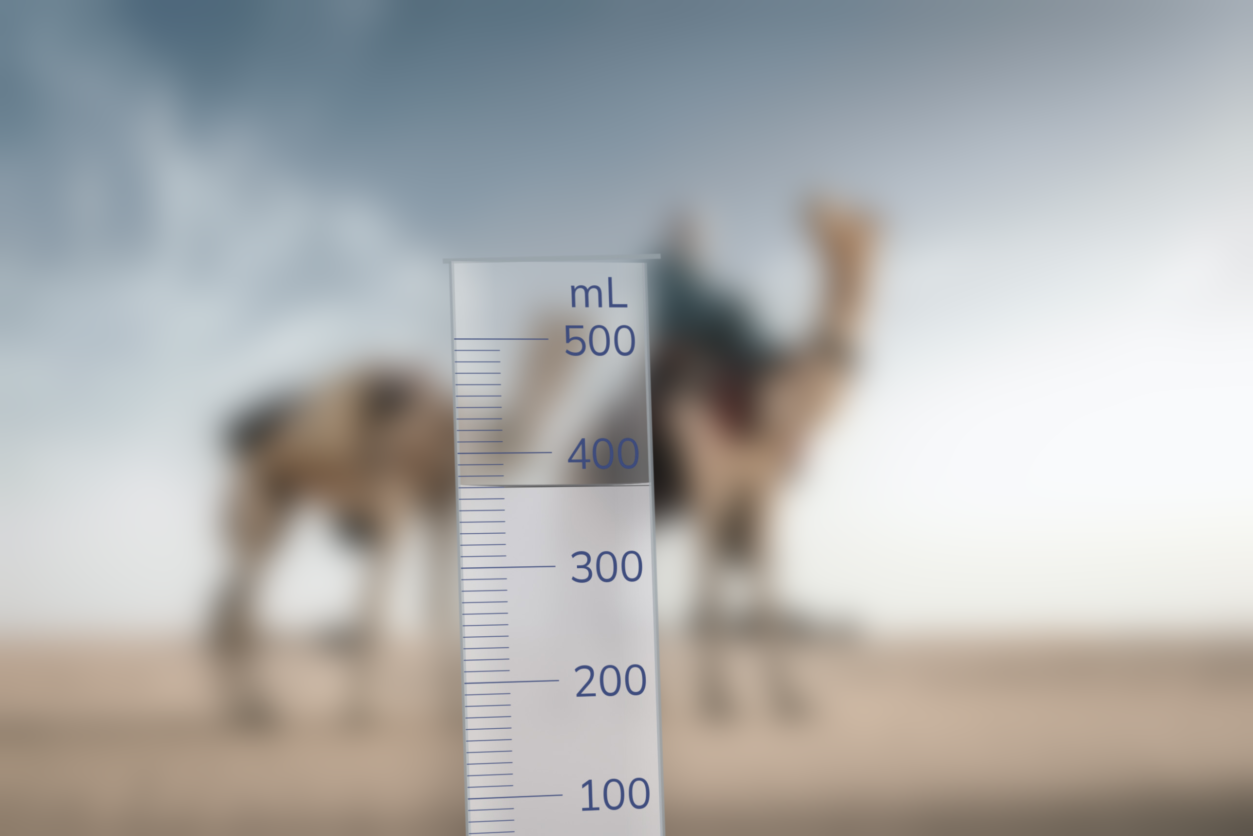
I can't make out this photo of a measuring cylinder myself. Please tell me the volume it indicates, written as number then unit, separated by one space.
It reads 370 mL
